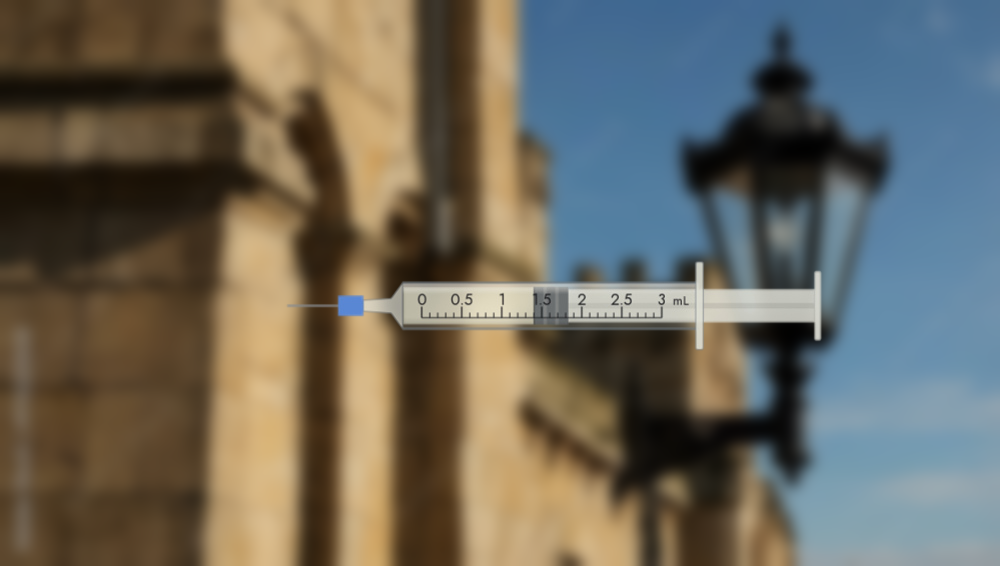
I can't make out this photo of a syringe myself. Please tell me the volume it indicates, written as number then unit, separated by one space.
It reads 1.4 mL
